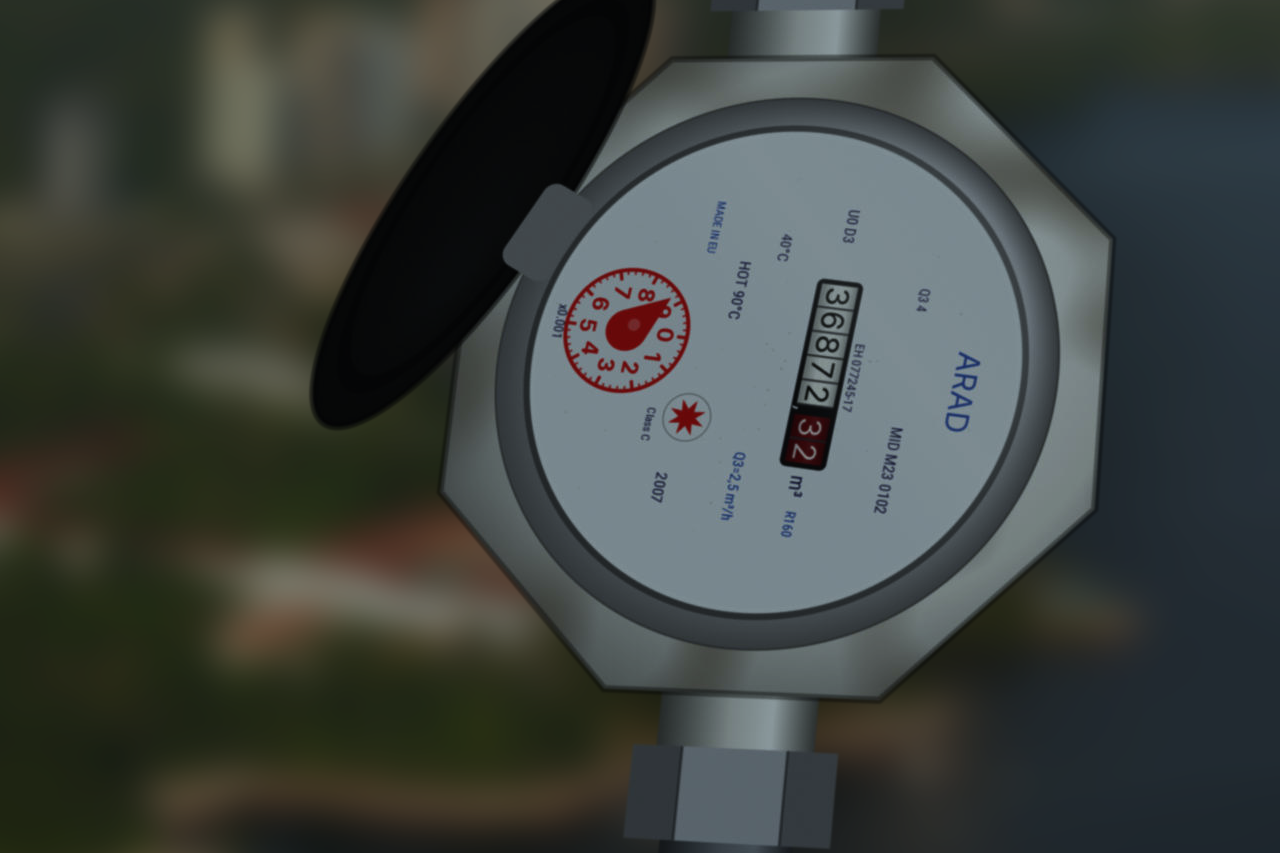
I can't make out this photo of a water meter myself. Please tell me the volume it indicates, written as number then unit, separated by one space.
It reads 36872.328 m³
